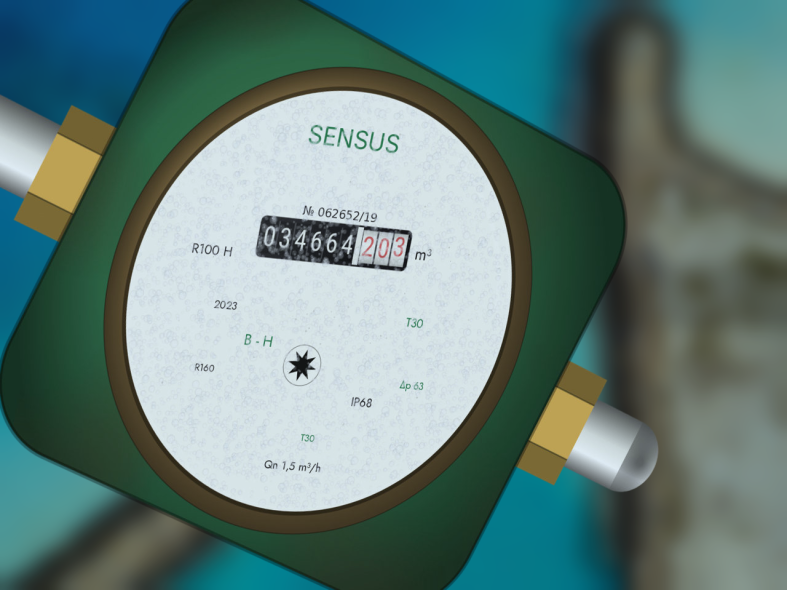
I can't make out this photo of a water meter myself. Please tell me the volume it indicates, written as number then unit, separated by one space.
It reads 34664.203 m³
